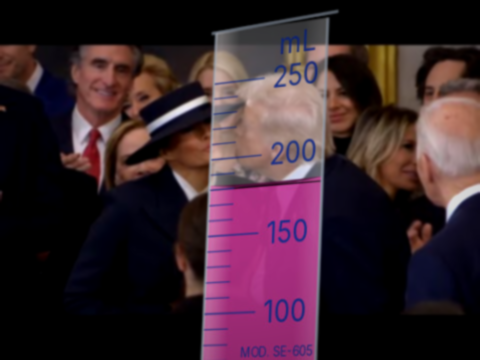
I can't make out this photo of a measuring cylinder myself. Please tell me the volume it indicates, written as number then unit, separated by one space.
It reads 180 mL
